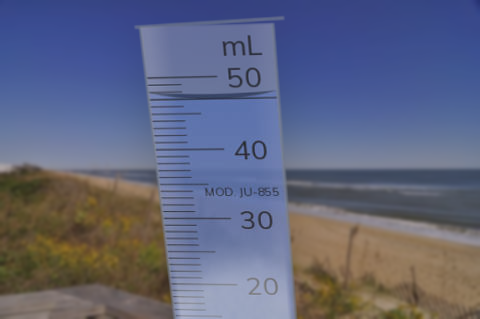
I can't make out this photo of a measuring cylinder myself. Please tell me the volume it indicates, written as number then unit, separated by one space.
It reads 47 mL
